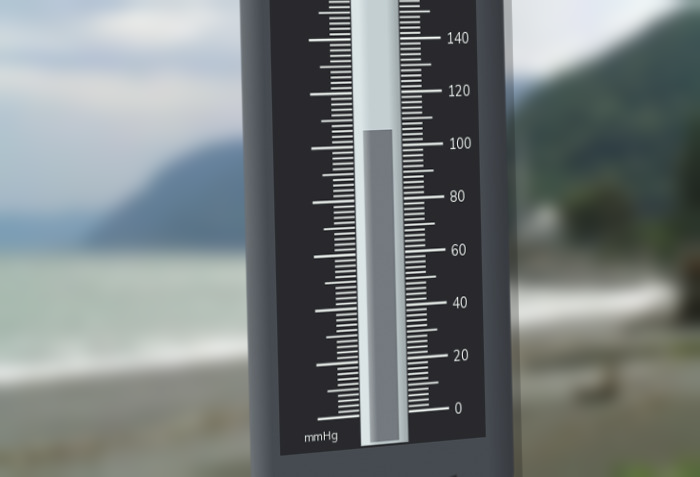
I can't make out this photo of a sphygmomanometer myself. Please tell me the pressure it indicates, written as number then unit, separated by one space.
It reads 106 mmHg
